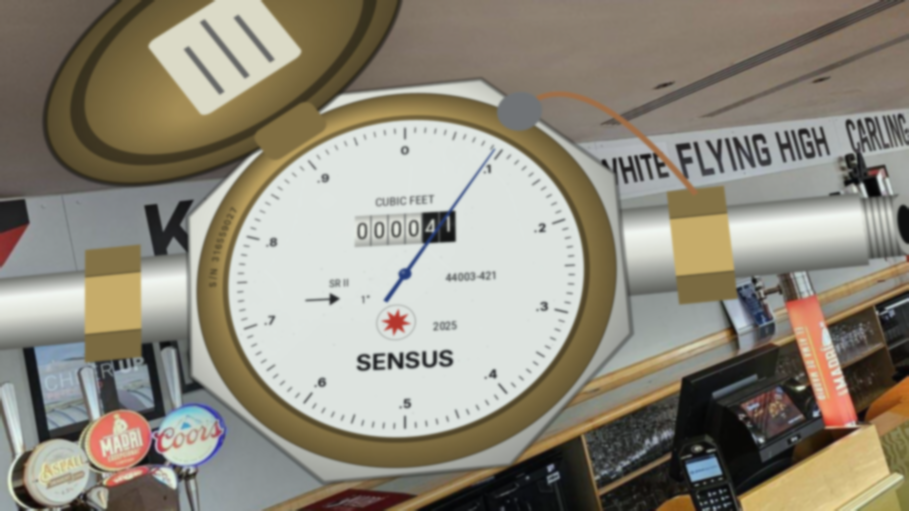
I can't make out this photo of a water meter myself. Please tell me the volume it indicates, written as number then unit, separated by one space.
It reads 41.09 ft³
